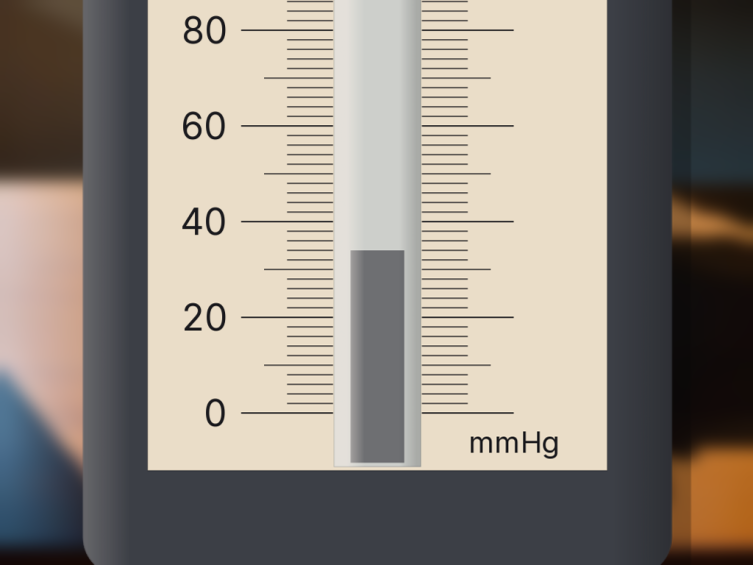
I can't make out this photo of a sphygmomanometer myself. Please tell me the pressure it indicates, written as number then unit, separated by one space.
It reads 34 mmHg
